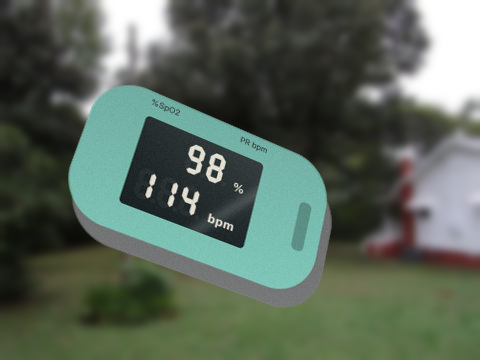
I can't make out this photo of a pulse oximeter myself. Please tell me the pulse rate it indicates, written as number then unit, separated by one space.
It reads 114 bpm
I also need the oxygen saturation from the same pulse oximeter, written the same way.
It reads 98 %
